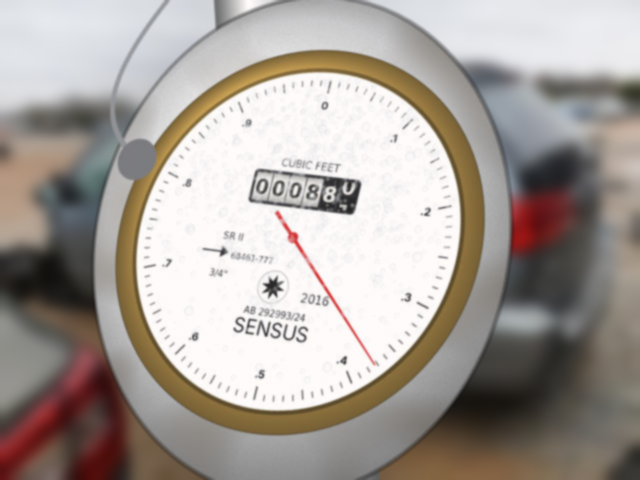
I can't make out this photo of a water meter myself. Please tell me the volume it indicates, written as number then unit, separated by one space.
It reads 880.37 ft³
